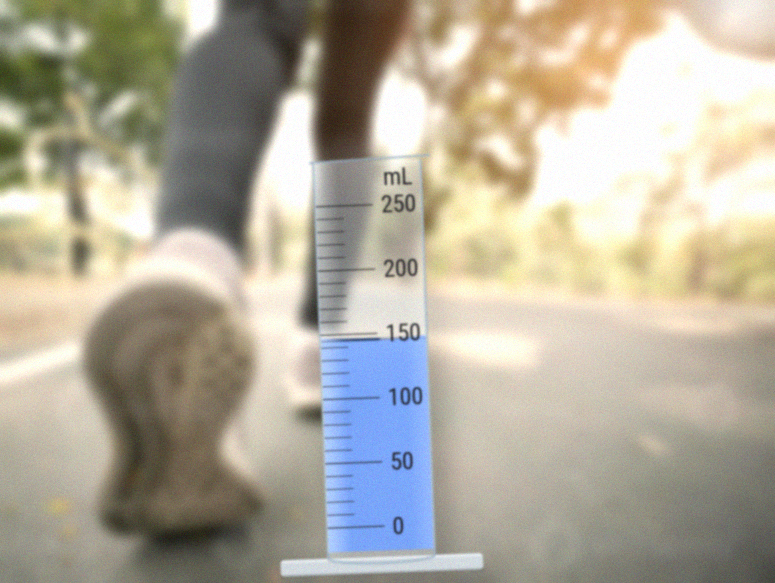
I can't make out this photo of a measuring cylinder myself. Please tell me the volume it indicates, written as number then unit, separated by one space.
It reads 145 mL
